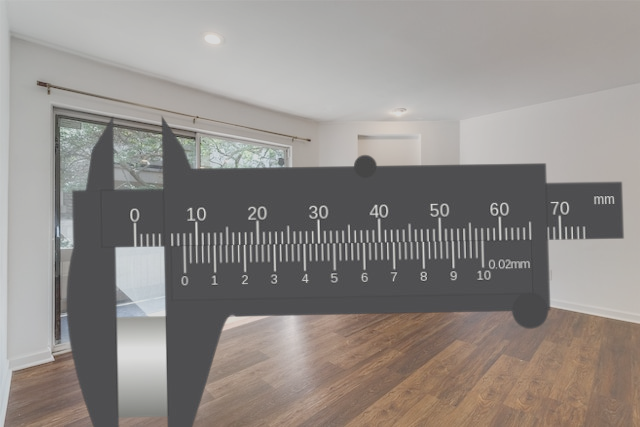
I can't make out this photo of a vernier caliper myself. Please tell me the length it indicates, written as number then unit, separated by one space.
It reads 8.0 mm
